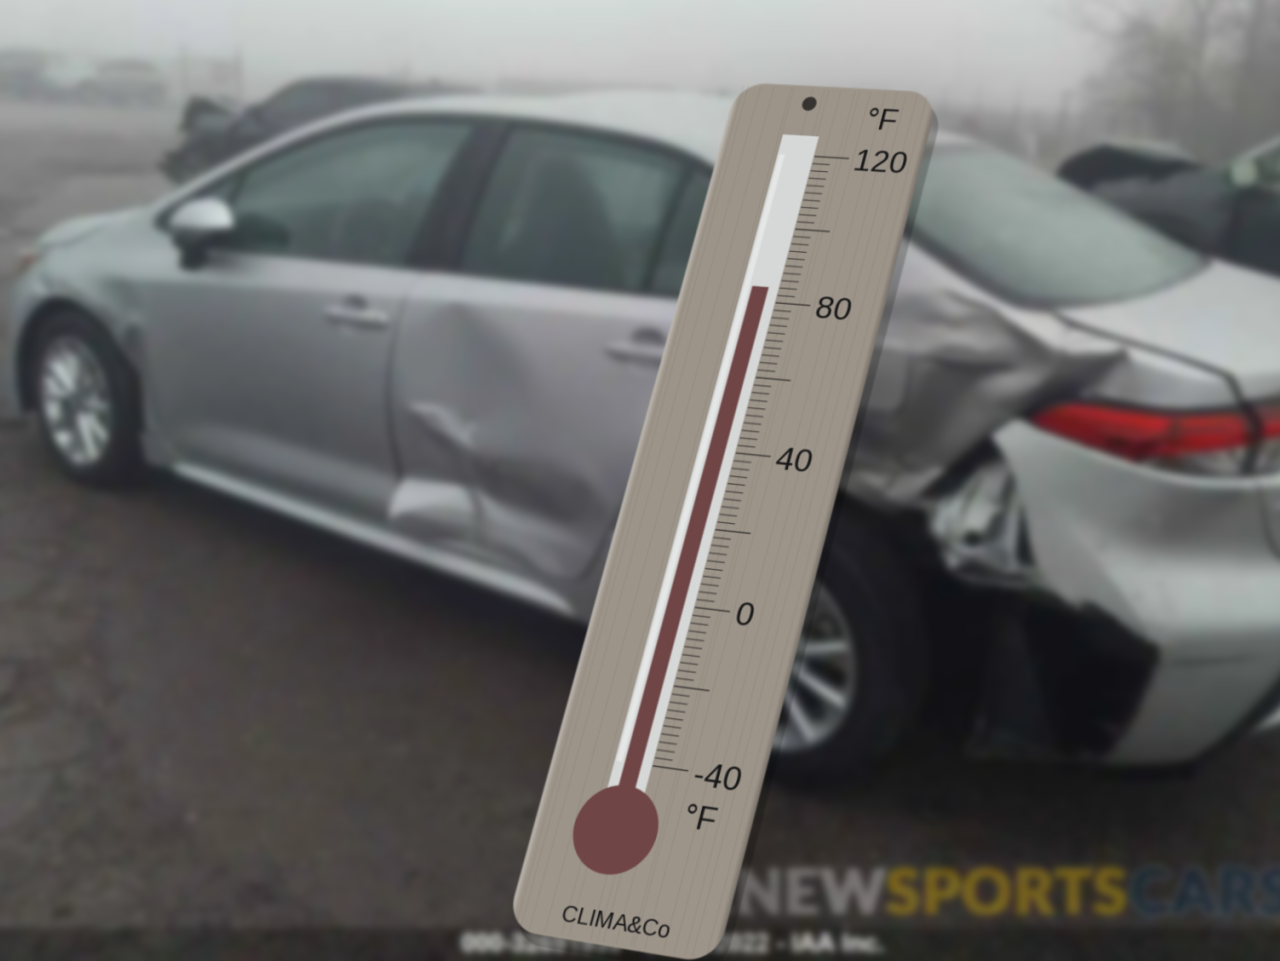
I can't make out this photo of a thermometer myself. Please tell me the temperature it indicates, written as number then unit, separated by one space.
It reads 84 °F
